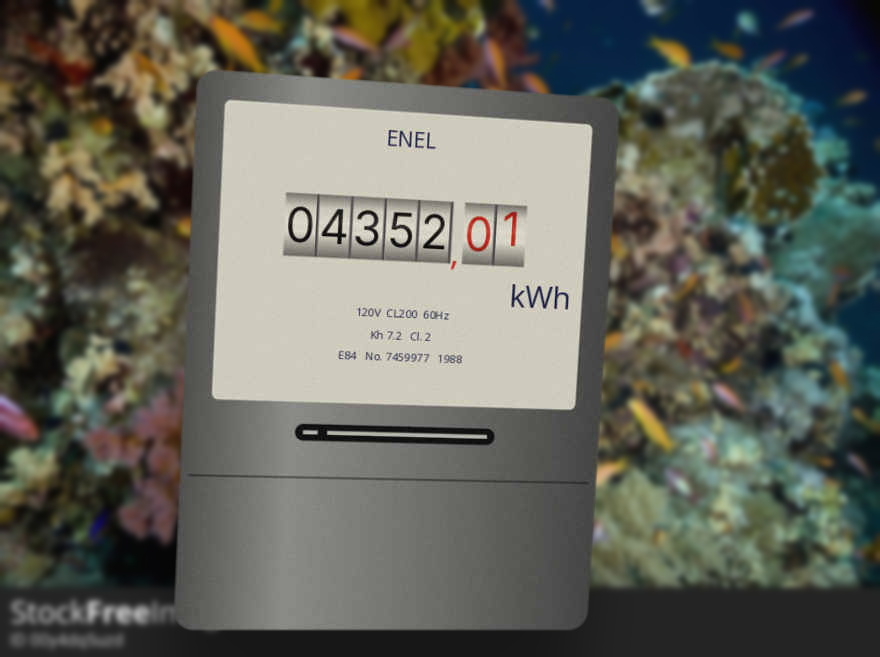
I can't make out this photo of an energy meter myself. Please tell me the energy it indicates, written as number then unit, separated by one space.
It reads 4352.01 kWh
